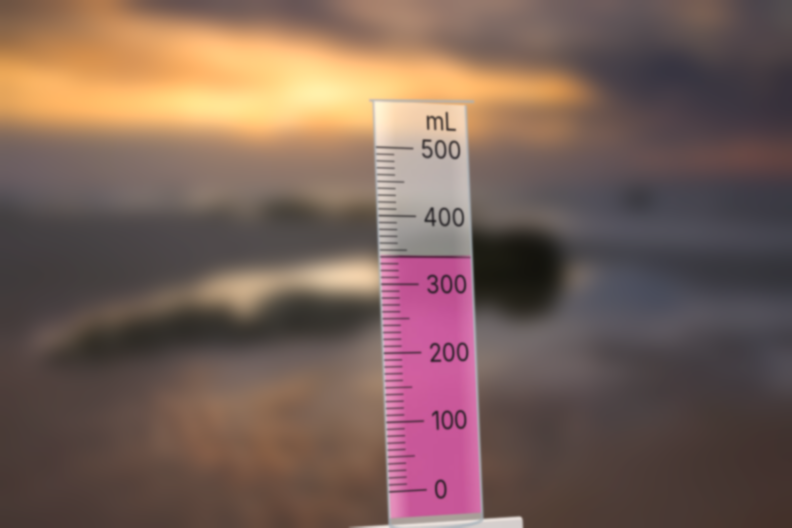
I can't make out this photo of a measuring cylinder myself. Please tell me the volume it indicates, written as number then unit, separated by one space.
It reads 340 mL
